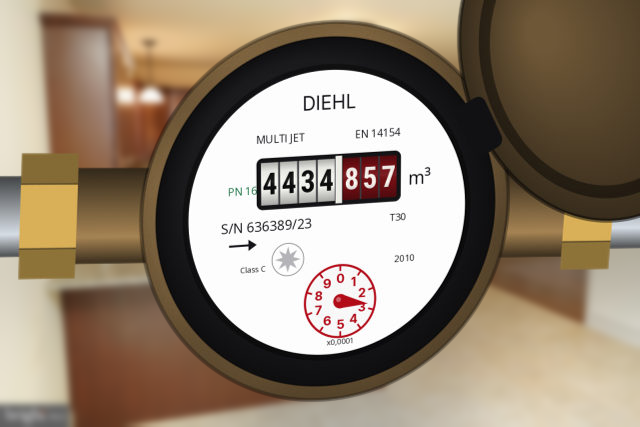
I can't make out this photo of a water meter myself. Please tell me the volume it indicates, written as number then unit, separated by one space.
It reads 4434.8572 m³
